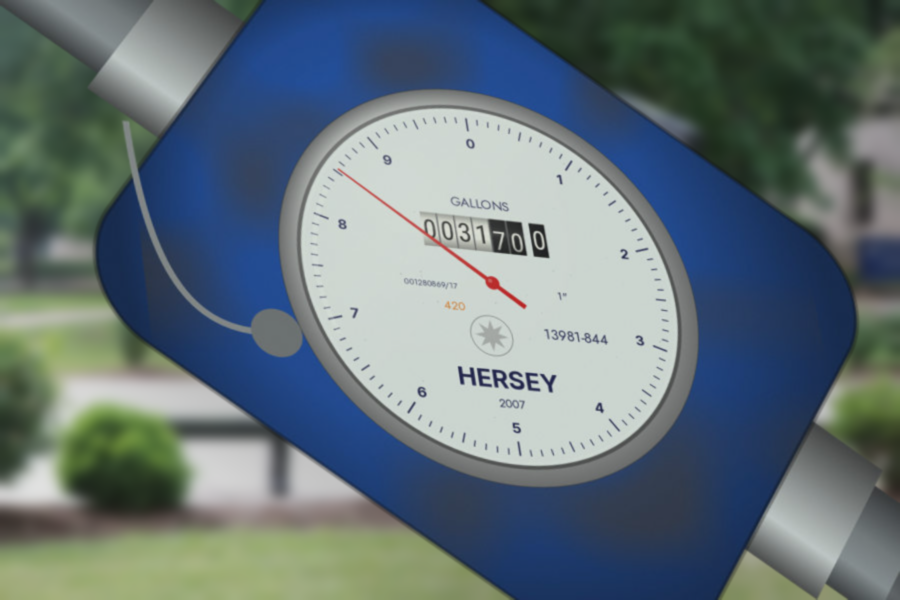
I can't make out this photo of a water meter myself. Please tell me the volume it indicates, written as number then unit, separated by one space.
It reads 31698.5 gal
